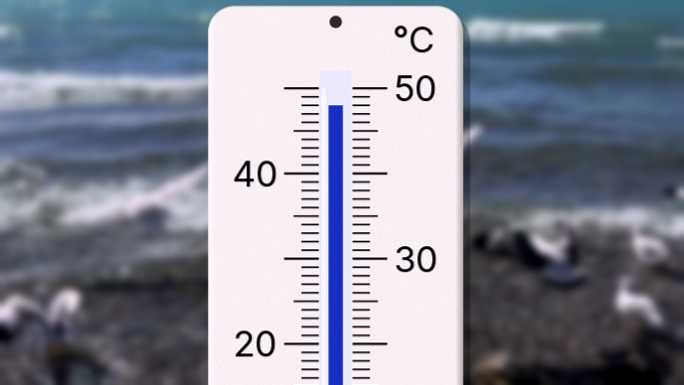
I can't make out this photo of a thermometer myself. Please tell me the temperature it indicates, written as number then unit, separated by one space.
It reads 48 °C
